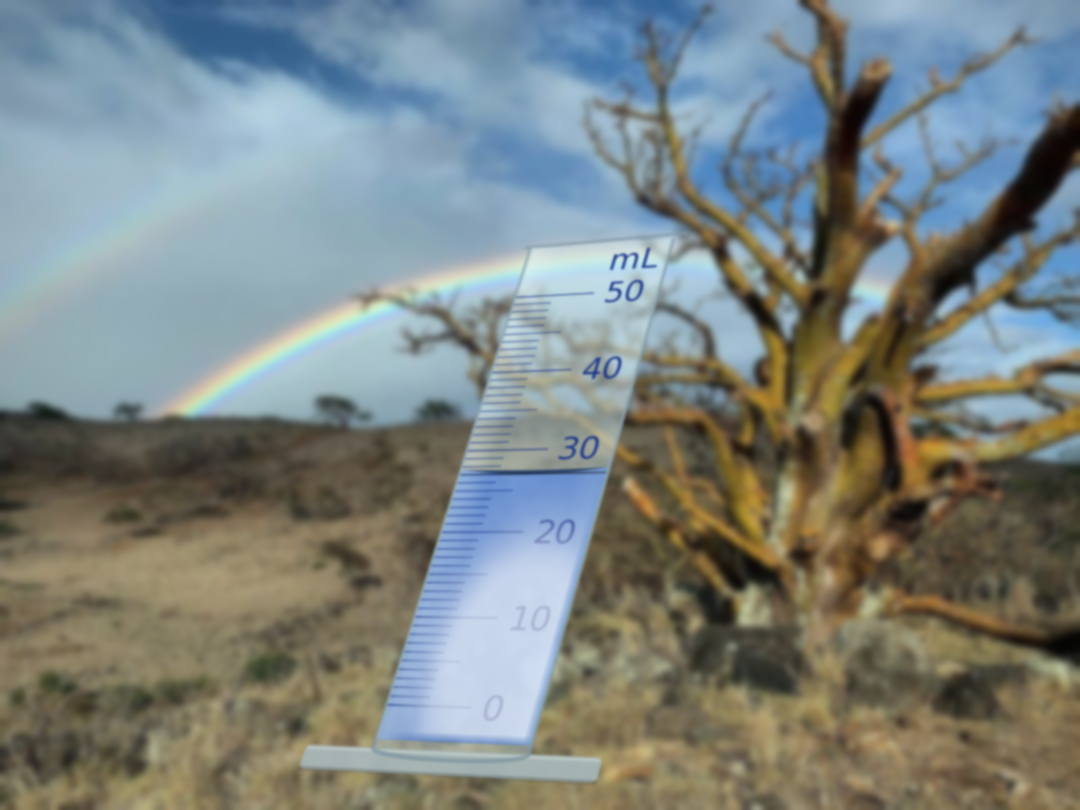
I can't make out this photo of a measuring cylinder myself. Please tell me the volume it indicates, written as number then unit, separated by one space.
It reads 27 mL
